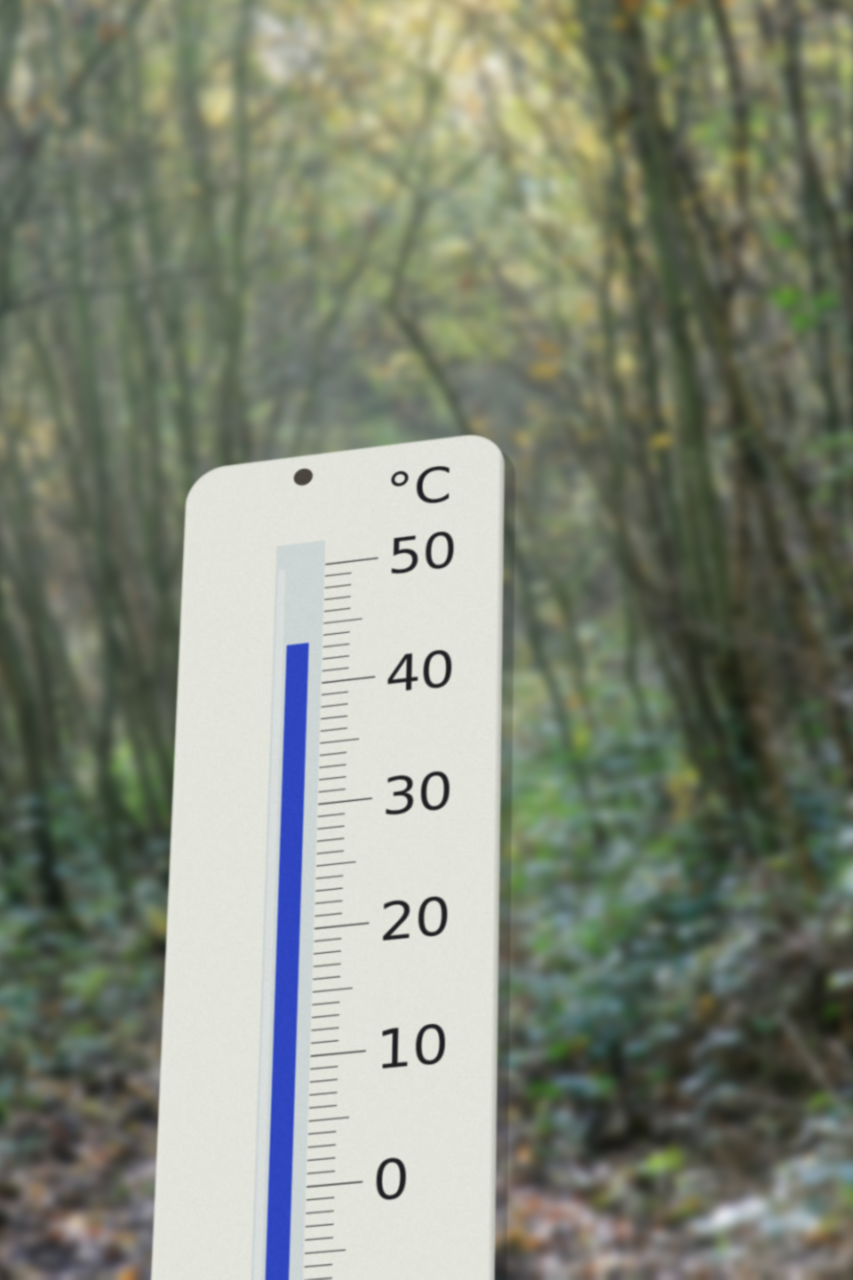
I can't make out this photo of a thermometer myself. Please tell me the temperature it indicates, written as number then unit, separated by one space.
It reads 43.5 °C
